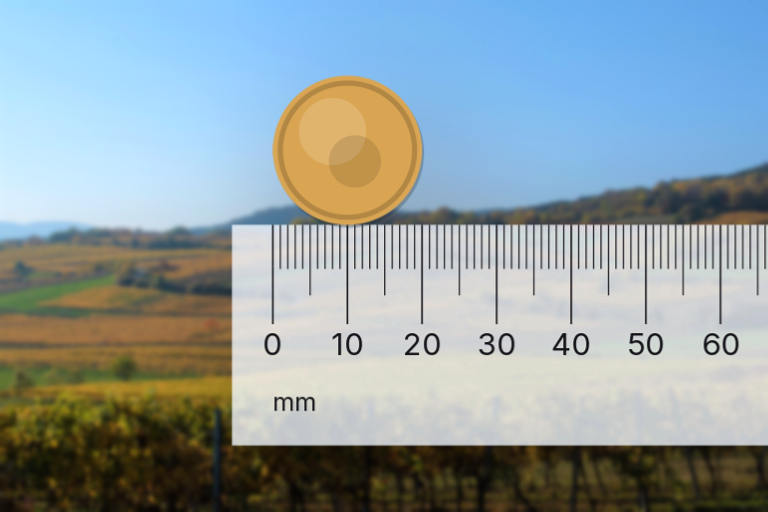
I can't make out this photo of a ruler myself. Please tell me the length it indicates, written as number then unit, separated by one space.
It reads 20 mm
